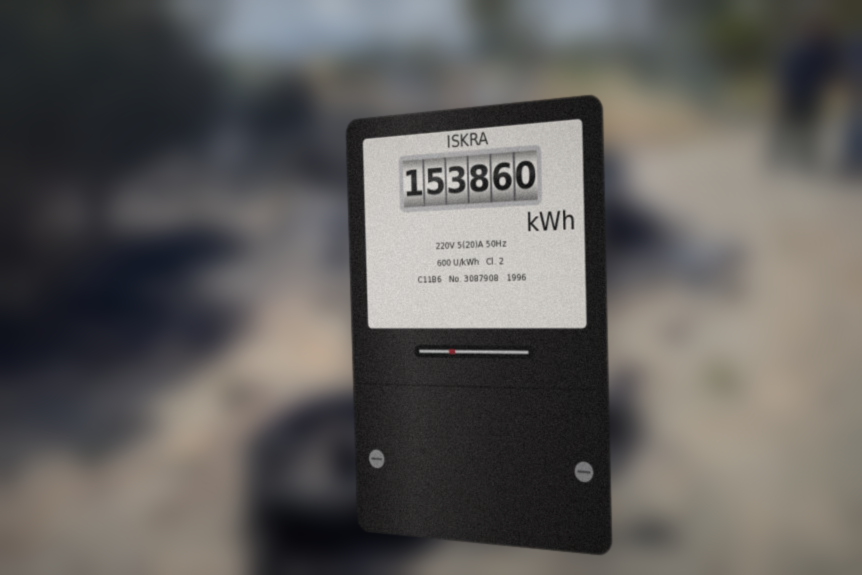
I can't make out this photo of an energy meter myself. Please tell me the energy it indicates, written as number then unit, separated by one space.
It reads 153860 kWh
